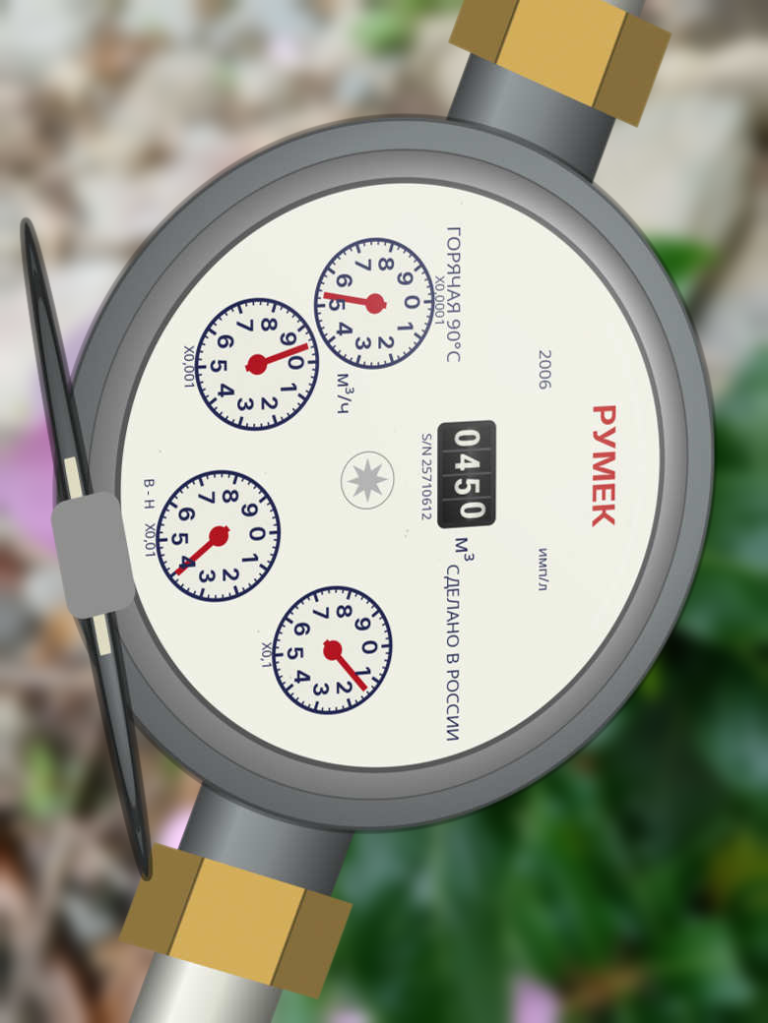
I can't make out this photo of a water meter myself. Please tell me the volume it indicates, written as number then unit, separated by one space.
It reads 450.1395 m³
